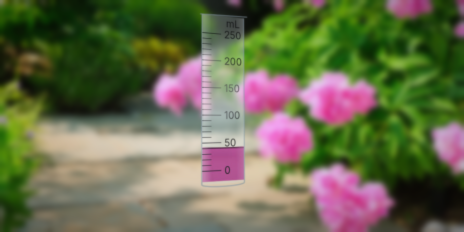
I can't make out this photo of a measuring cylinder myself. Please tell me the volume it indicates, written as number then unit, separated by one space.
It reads 40 mL
